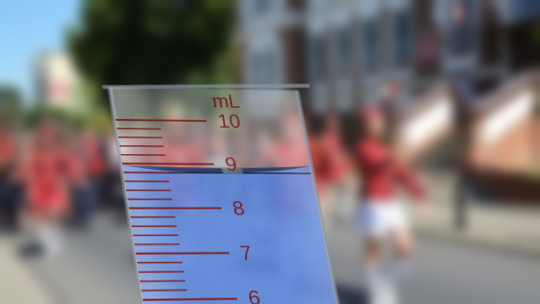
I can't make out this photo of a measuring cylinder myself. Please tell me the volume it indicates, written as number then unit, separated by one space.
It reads 8.8 mL
